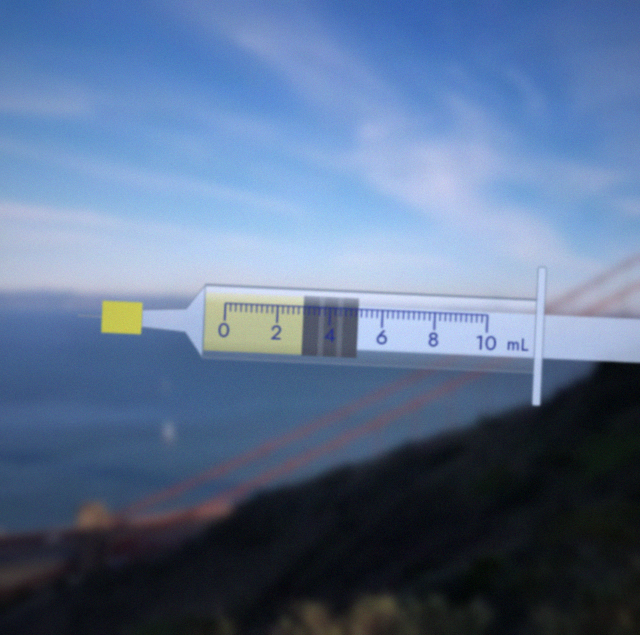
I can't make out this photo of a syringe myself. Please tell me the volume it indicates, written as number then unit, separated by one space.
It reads 3 mL
